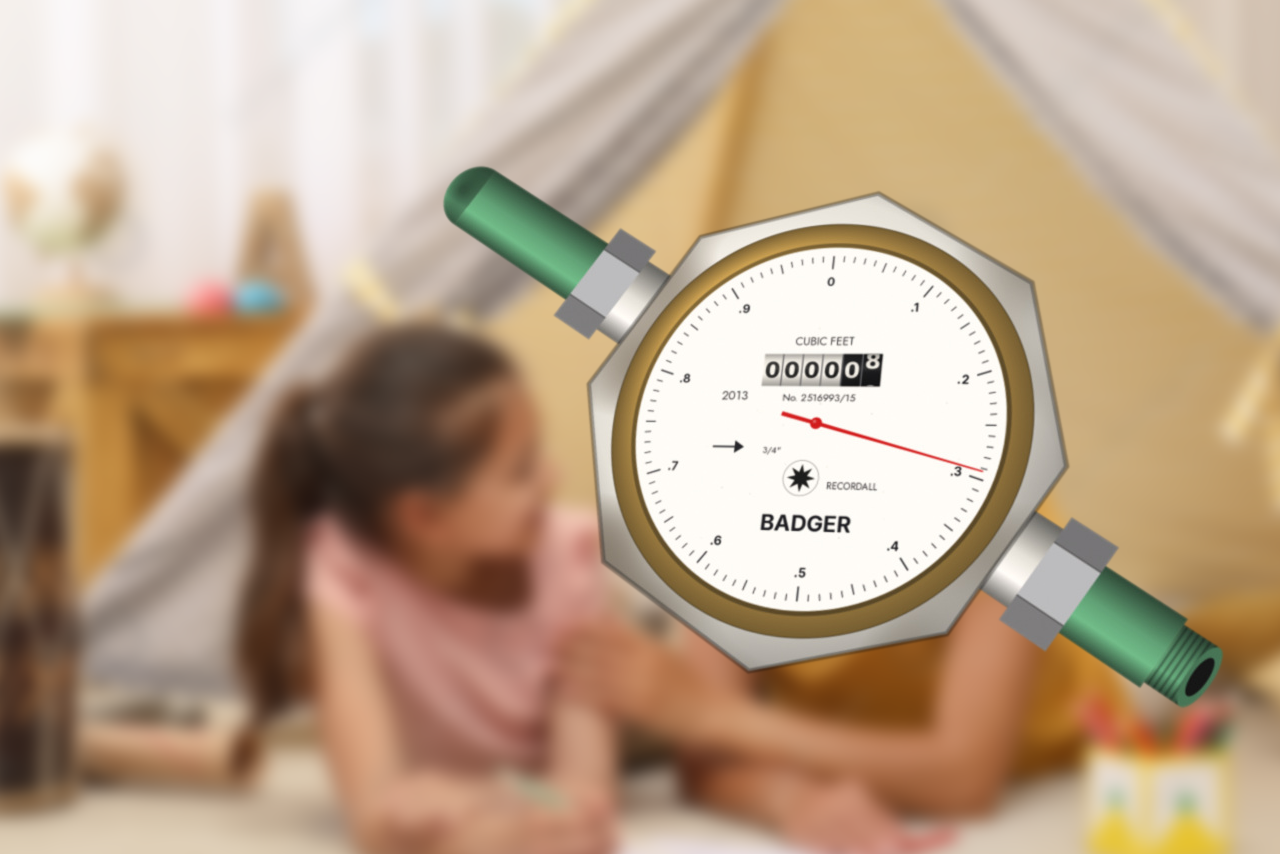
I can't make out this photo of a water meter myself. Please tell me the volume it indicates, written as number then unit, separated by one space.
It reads 8.29 ft³
